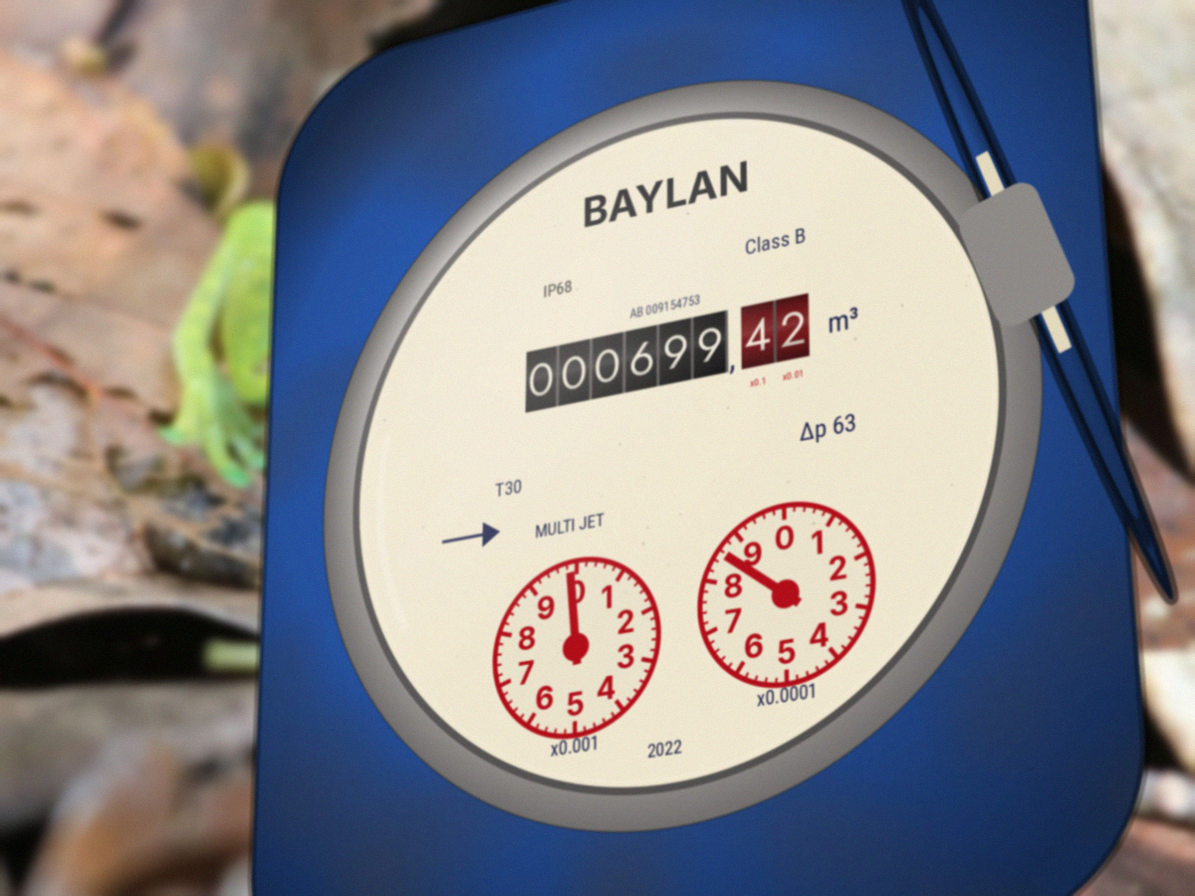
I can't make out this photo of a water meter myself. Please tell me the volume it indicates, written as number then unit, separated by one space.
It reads 699.4198 m³
